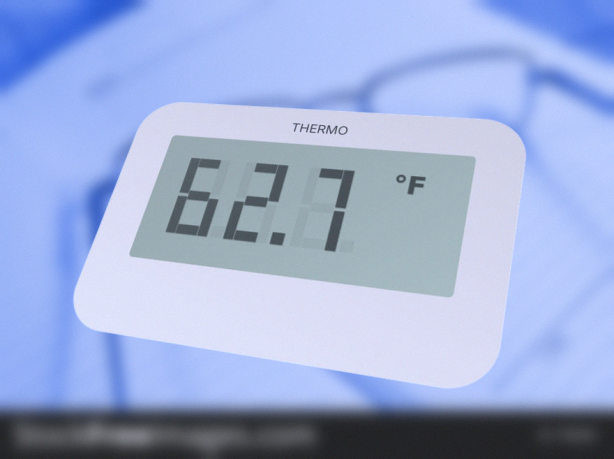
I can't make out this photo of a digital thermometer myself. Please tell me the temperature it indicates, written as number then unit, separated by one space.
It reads 62.7 °F
